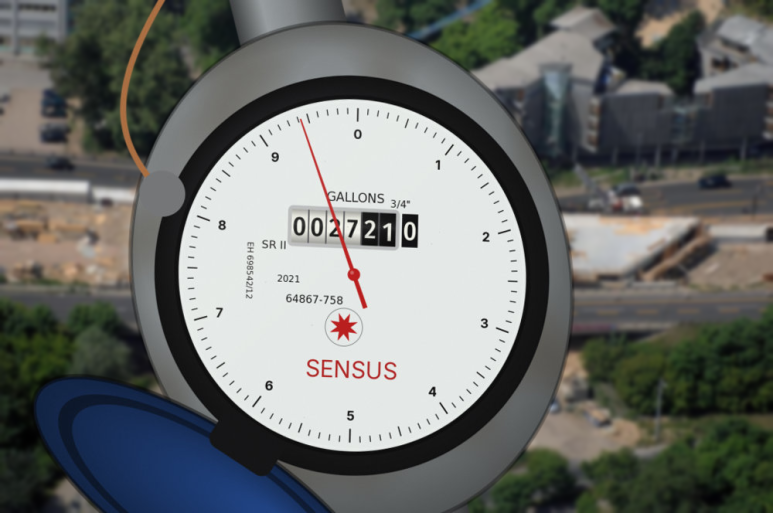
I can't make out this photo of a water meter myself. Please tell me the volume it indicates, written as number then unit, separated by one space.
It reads 27209.4 gal
